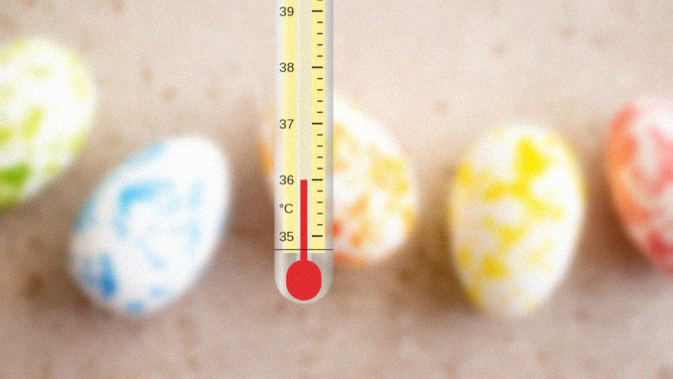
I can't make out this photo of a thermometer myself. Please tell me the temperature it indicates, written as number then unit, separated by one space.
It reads 36 °C
